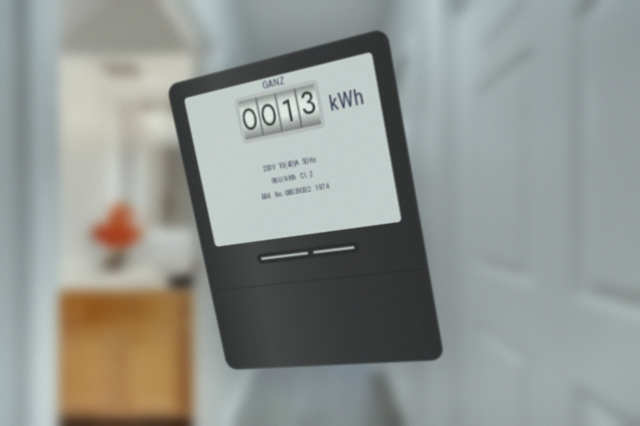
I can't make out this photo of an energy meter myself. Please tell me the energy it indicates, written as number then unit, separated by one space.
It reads 13 kWh
